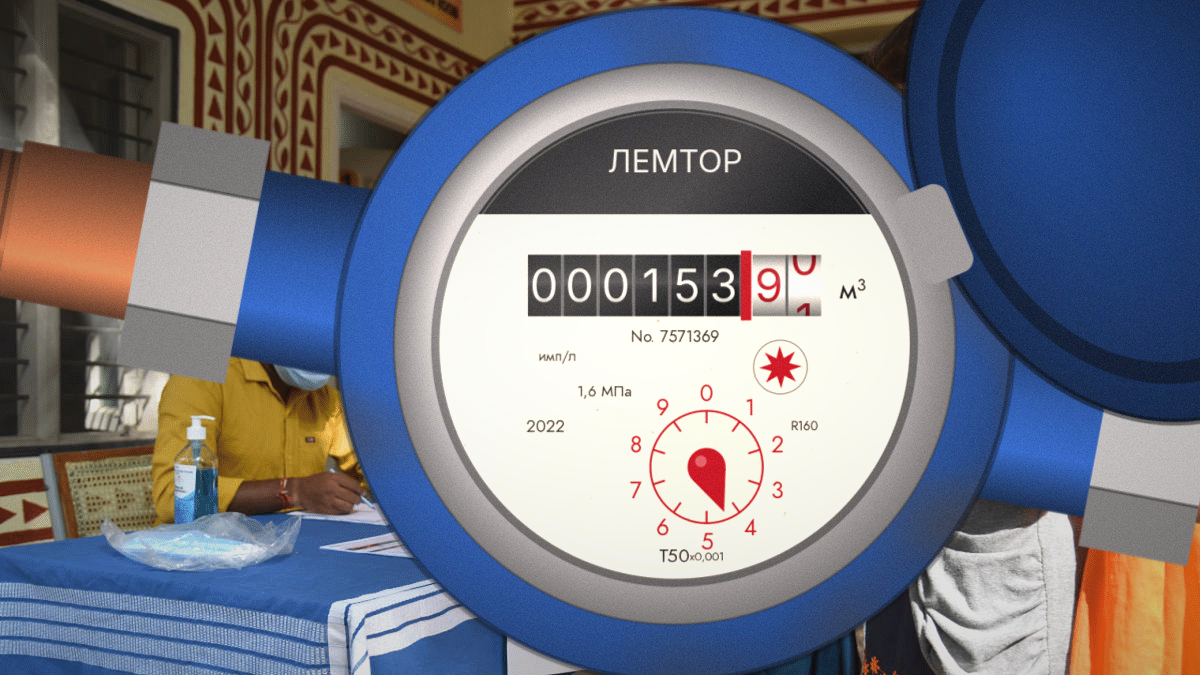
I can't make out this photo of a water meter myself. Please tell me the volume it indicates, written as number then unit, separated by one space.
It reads 153.904 m³
